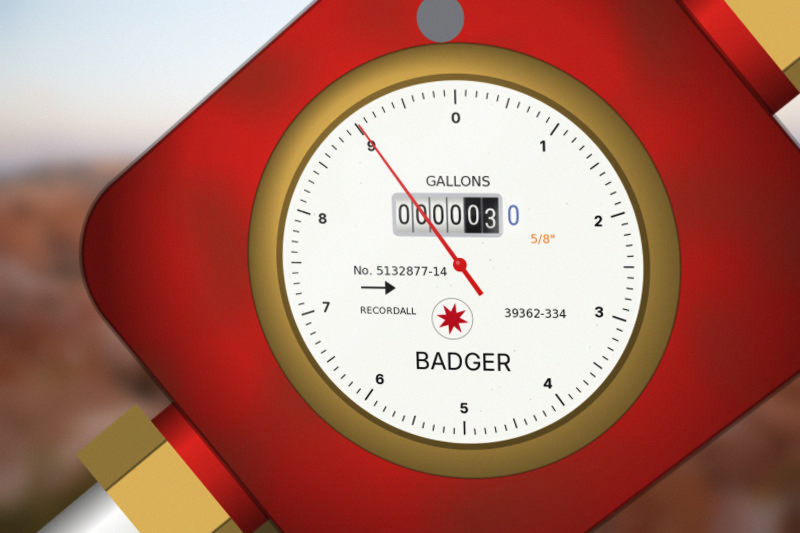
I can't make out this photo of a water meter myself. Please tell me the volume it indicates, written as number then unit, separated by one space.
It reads 29.0 gal
